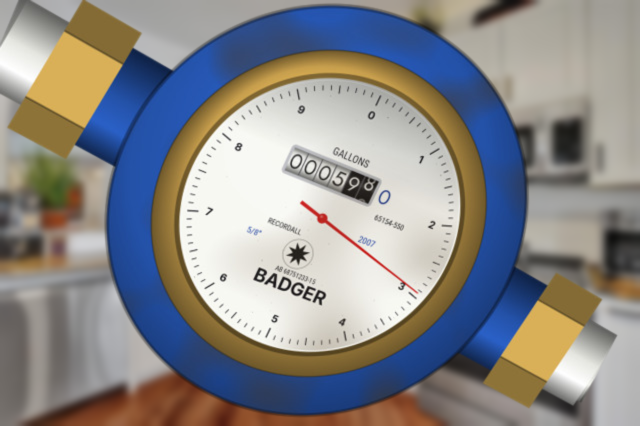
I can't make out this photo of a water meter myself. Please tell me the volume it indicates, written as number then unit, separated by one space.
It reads 5982.9 gal
